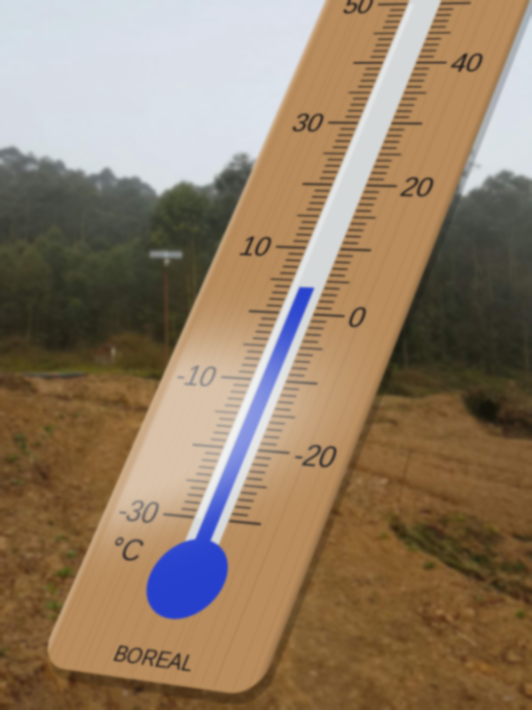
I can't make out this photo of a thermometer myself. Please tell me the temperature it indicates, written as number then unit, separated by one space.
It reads 4 °C
